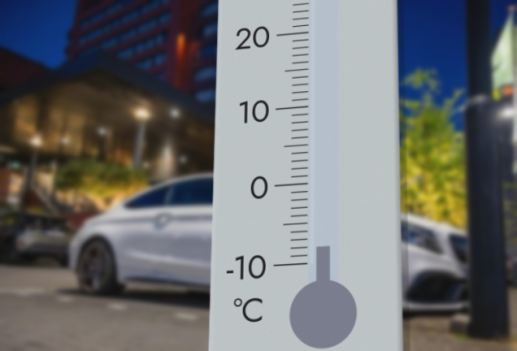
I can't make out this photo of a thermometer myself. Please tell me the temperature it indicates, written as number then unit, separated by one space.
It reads -8 °C
